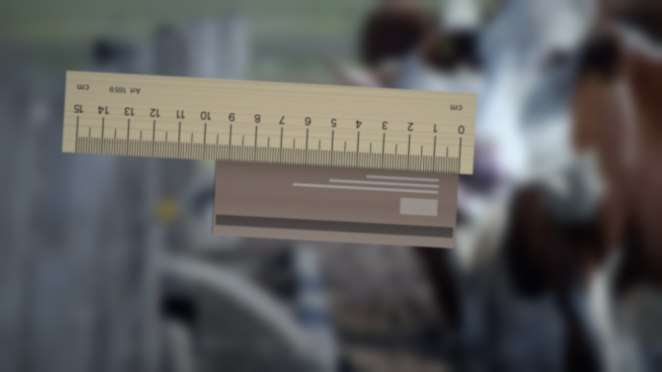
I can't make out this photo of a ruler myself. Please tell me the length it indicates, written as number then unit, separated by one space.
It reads 9.5 cm
